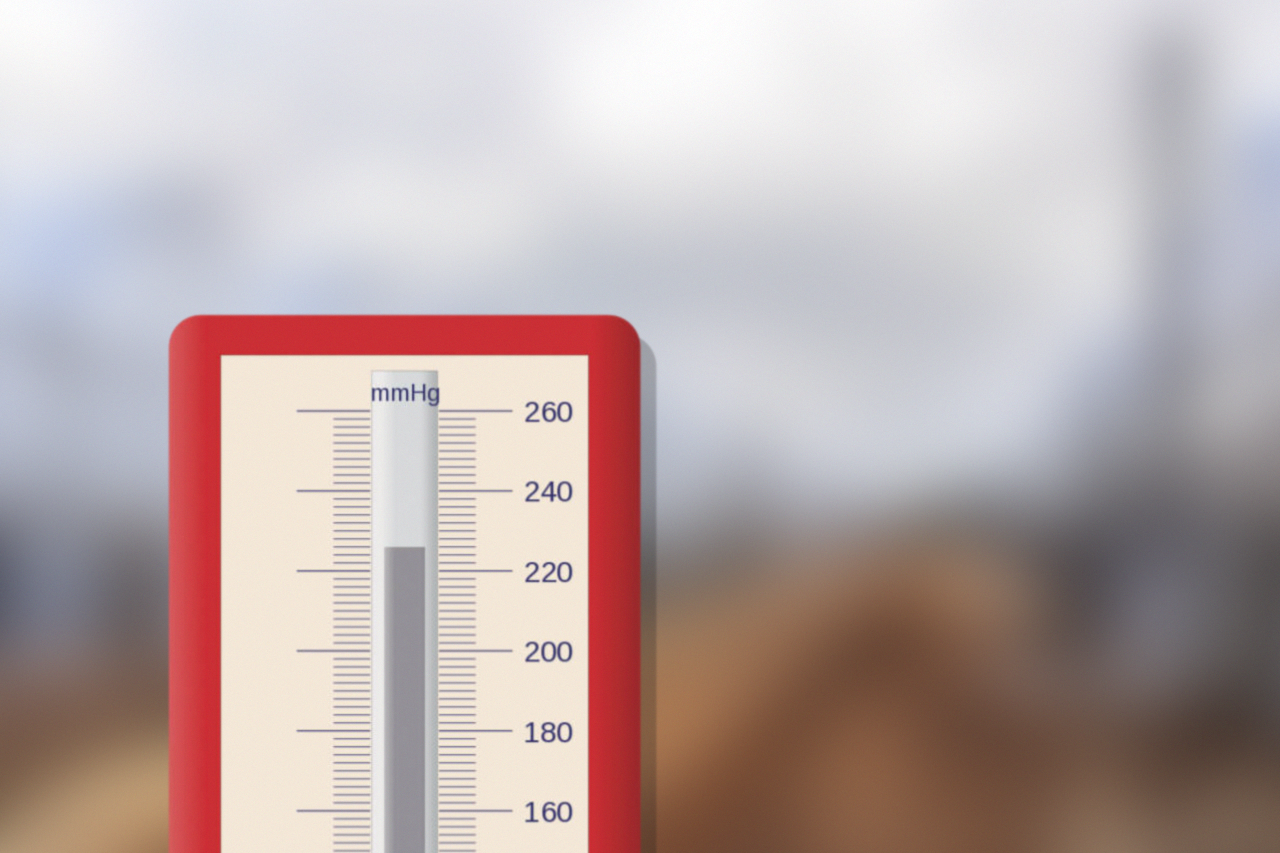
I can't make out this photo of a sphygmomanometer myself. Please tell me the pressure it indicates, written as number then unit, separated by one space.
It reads 226 mmHg
